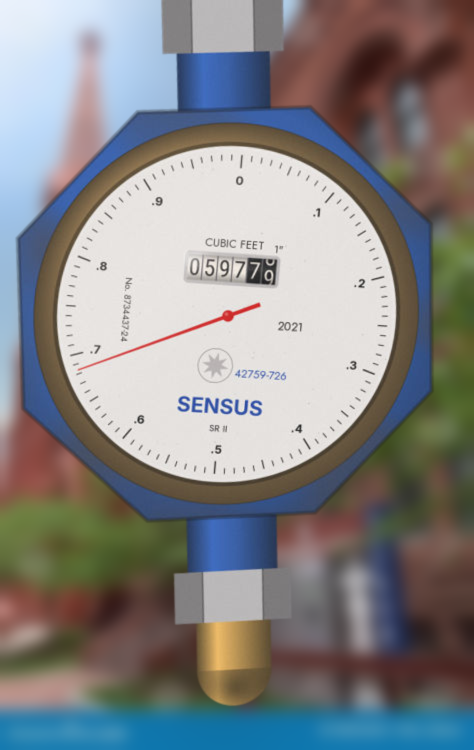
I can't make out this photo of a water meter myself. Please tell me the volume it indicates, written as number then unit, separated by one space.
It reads 59778.68 ft³
